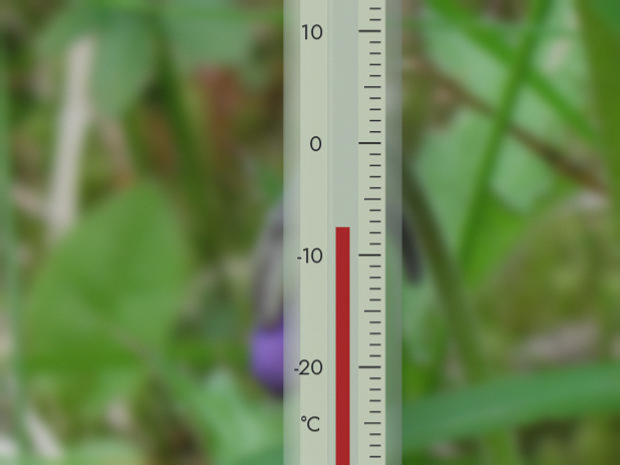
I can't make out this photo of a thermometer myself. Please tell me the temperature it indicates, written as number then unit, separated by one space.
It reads -7.5 °C
